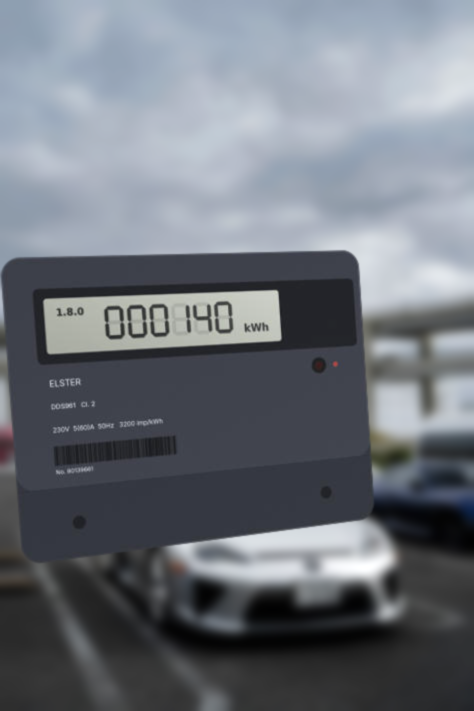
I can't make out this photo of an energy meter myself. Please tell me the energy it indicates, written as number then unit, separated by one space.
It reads 140 kWh
